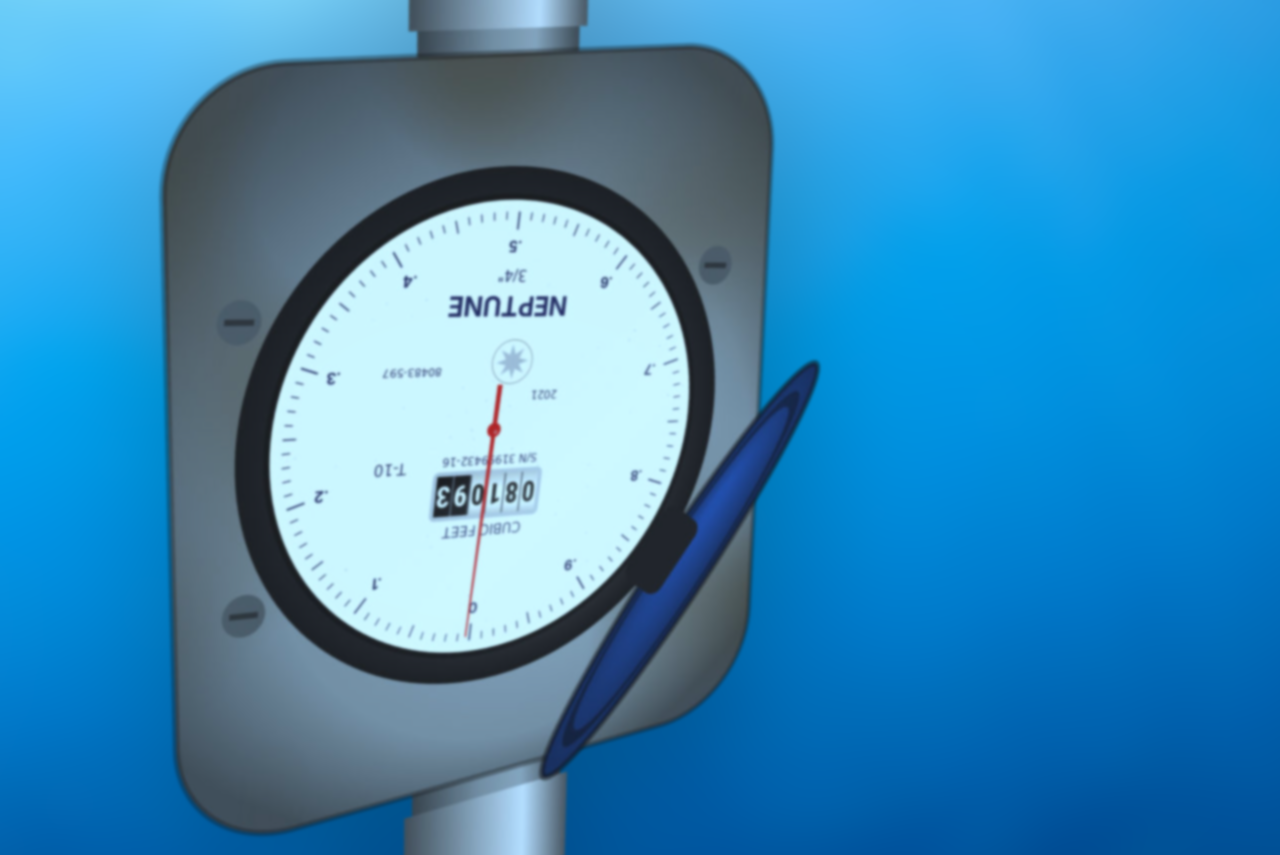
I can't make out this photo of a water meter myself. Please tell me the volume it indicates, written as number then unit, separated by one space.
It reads 81093.00 ft³
